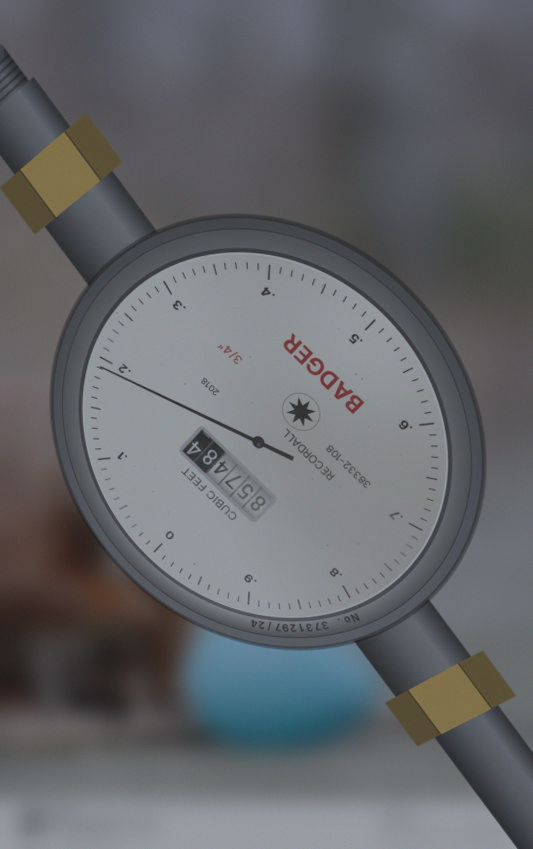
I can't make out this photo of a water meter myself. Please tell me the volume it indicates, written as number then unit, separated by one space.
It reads 857484.19 ft³
